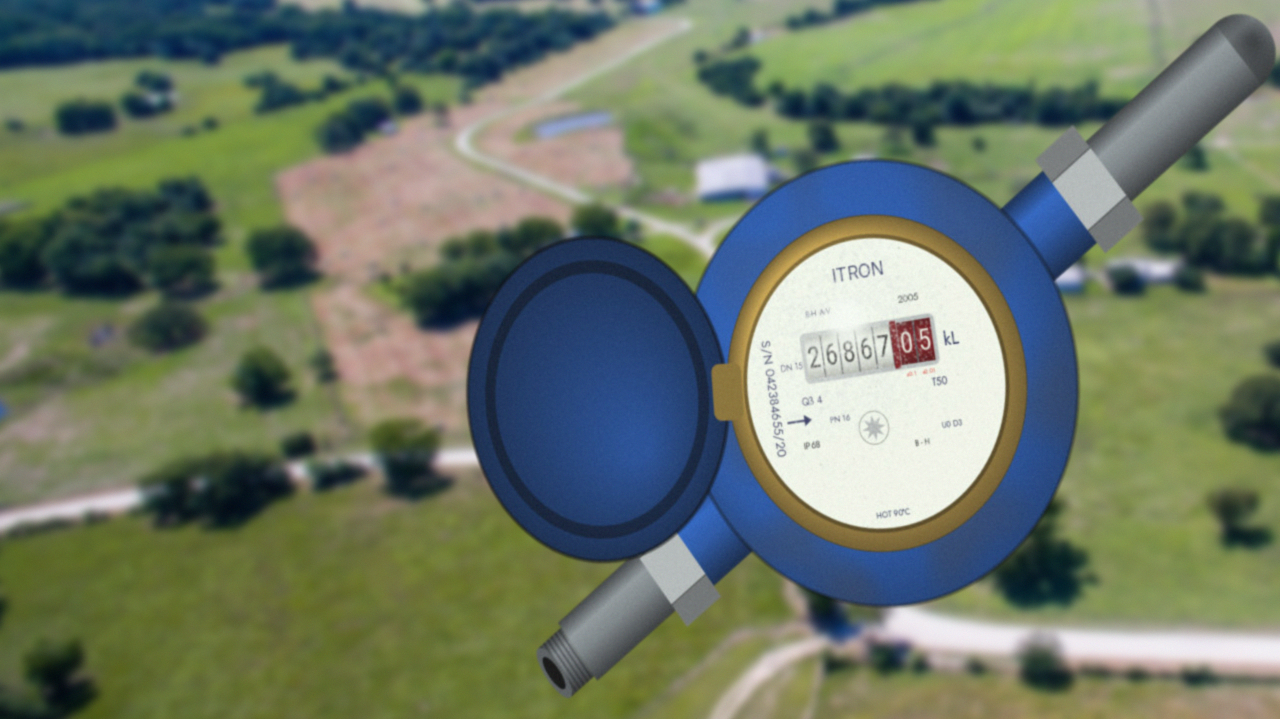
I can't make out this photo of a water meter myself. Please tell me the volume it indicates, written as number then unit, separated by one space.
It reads 26867.05 kL
